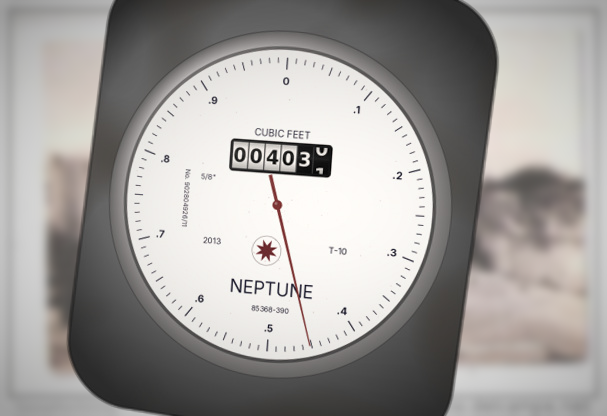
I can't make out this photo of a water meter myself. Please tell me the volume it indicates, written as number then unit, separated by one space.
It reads 4030.45 ft³
